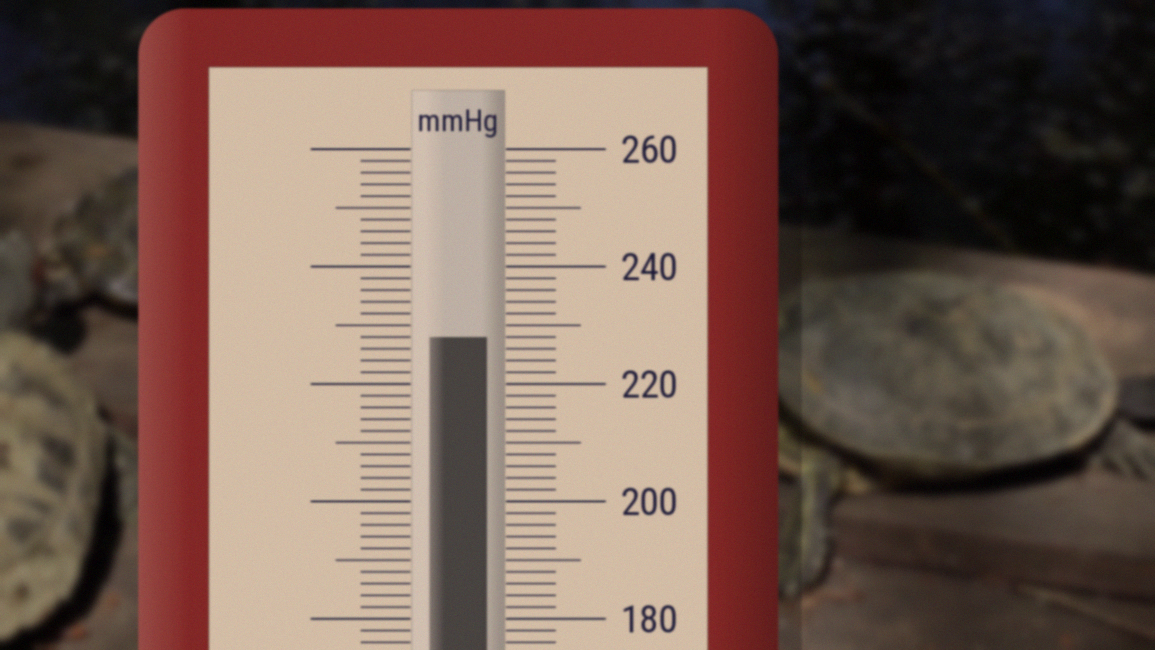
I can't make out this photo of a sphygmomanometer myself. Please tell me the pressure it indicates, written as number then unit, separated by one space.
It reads 228 mmHg
